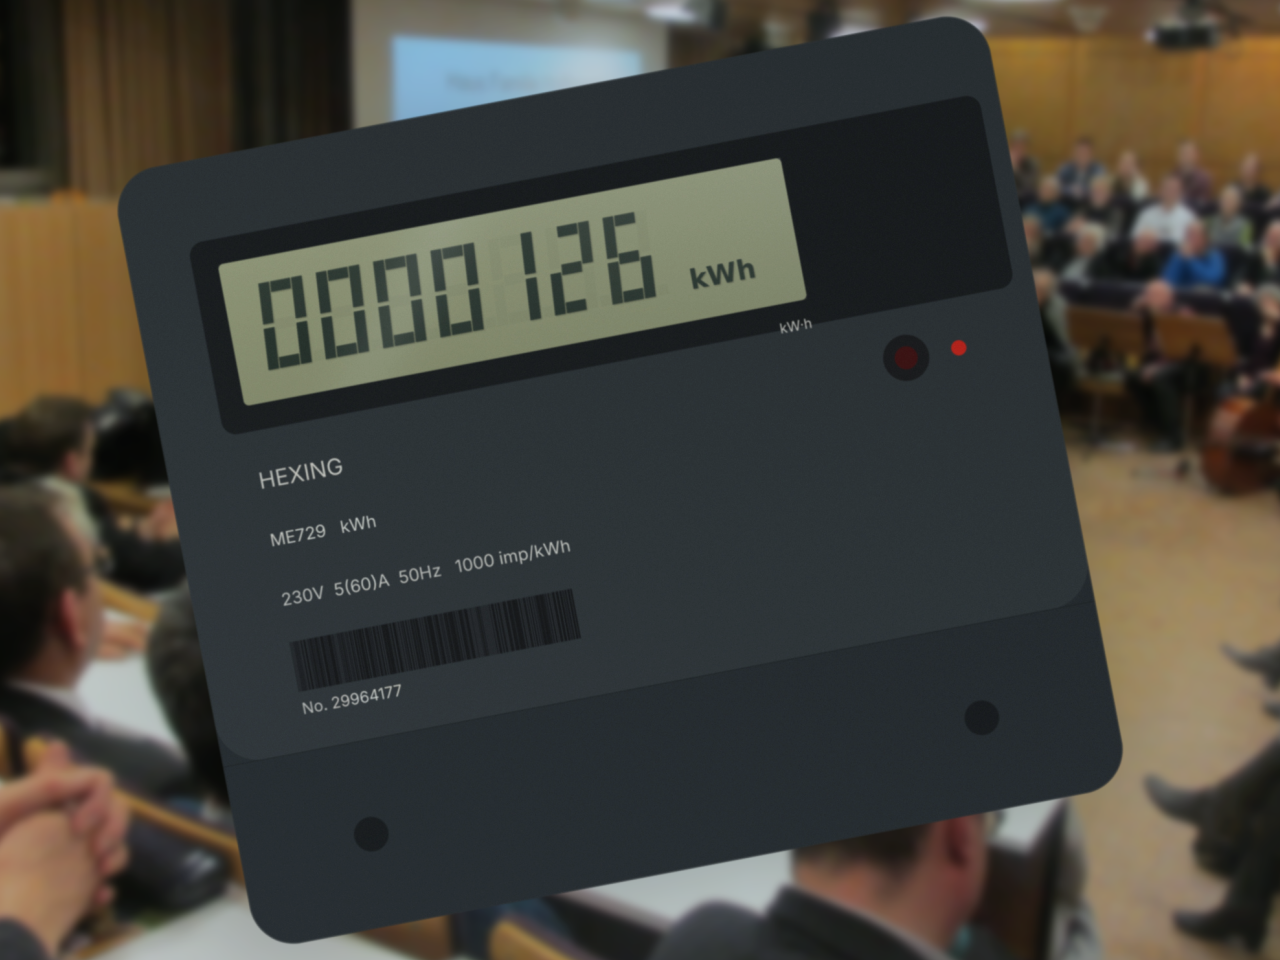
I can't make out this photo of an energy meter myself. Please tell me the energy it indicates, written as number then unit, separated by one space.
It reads 126 kWh
